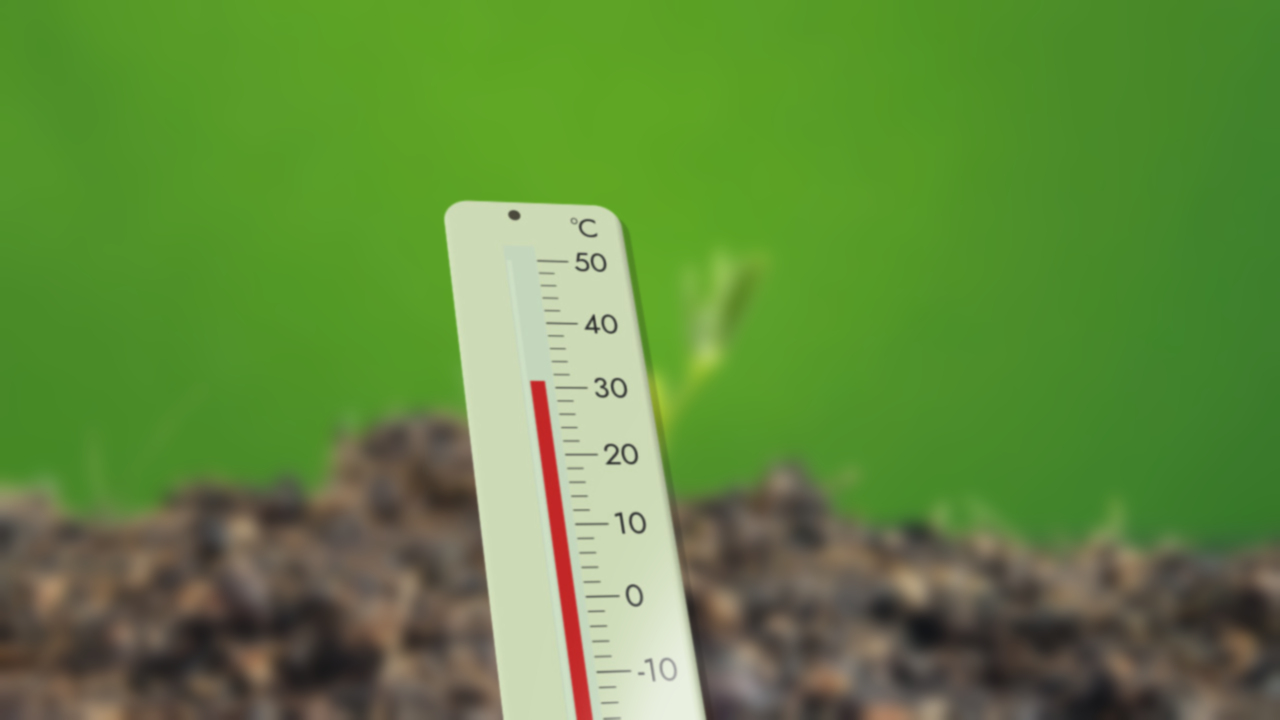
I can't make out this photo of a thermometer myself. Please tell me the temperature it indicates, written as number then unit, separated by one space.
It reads 31 °C
